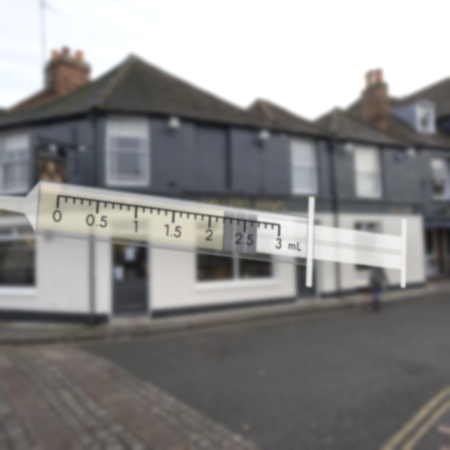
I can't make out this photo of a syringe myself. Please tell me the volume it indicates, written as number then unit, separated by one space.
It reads 2.2 mL
